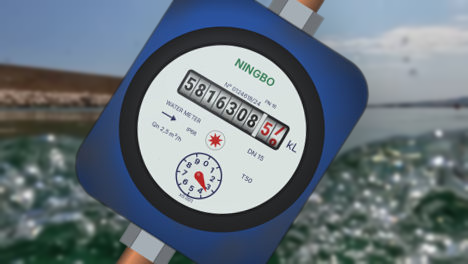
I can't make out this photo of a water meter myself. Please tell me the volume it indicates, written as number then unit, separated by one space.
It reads 5816308.573 kL
